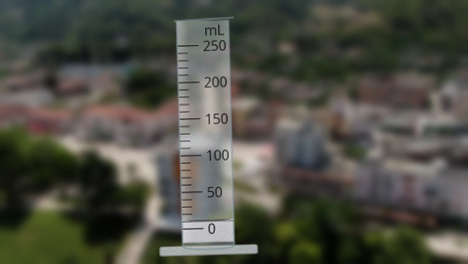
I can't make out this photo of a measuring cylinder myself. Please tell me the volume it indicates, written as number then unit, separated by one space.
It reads 10 mL
